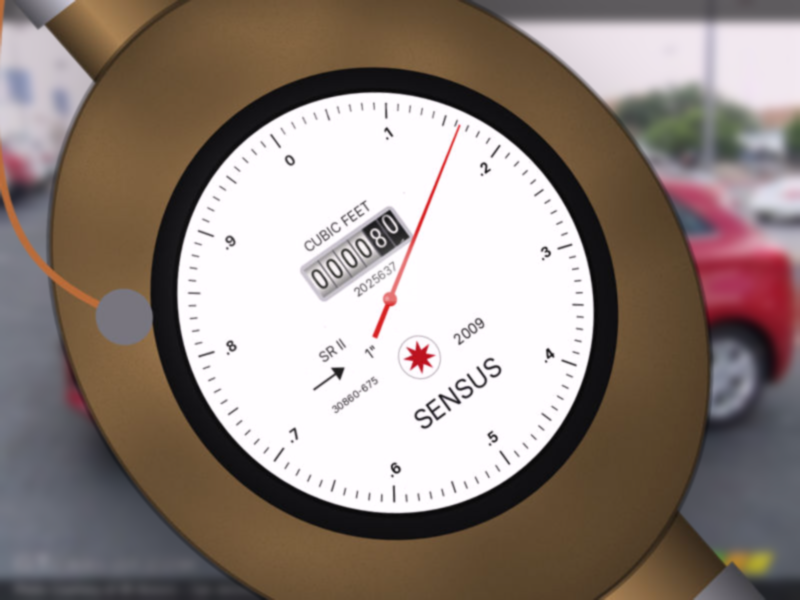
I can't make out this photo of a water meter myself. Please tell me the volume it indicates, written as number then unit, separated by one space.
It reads 80.16 ft³
